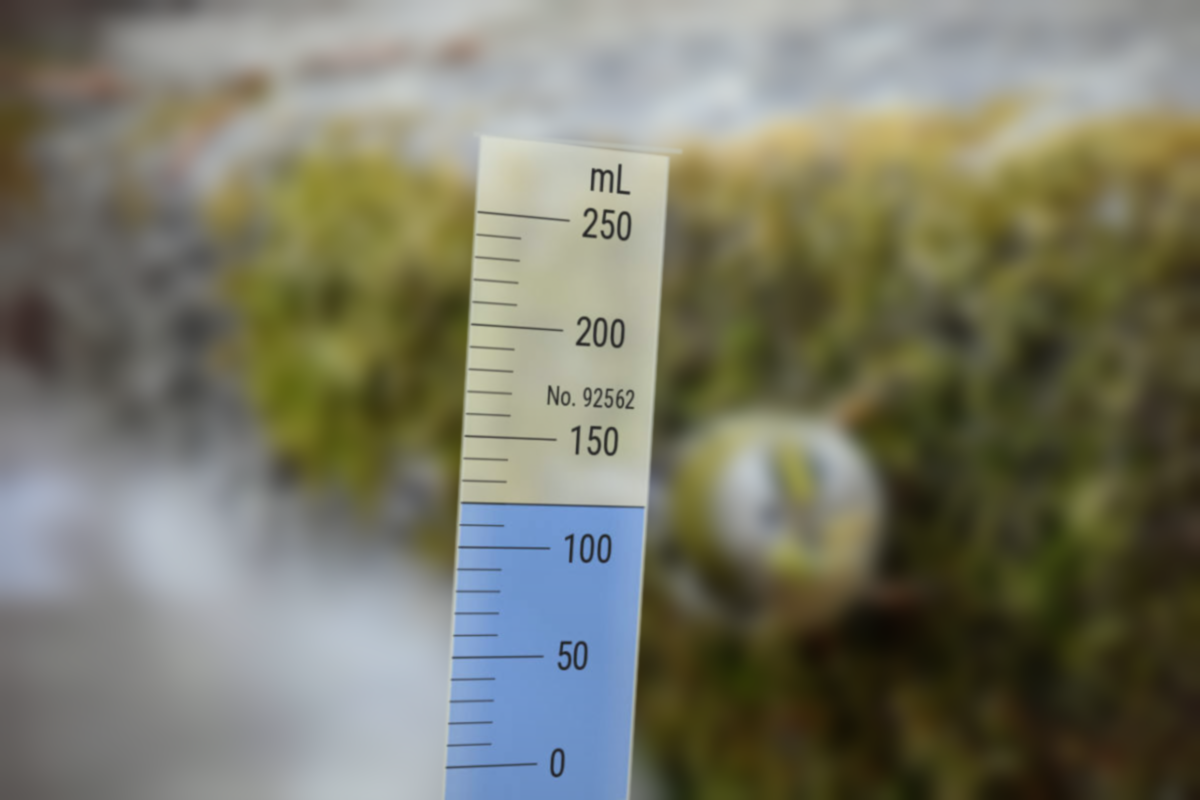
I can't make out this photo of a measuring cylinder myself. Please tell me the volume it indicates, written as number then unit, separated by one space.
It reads 120 mL
